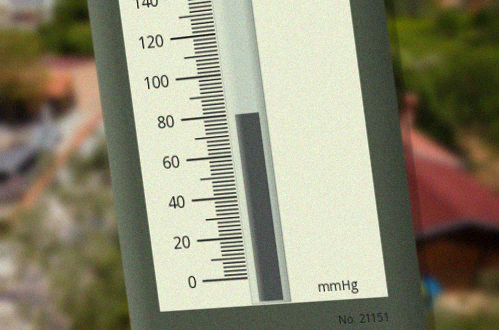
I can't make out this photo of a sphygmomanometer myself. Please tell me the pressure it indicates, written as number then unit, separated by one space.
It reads 80 mmHg
